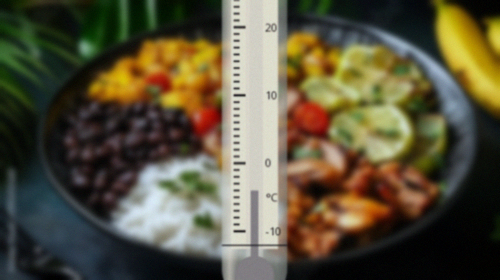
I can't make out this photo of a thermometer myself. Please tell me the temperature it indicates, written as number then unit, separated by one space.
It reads -4 °C
